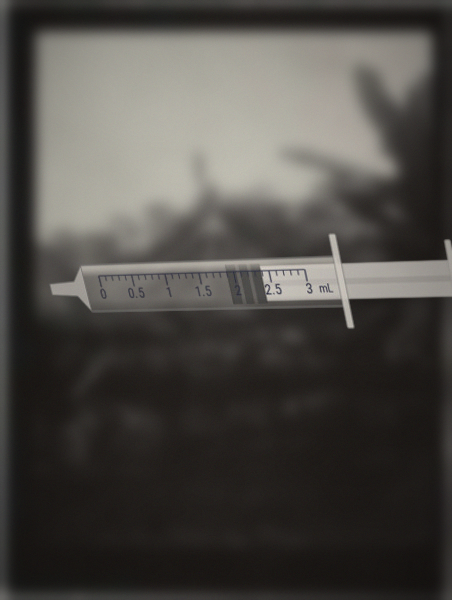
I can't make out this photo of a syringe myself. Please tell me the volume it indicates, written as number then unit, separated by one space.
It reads 1.9 mL
